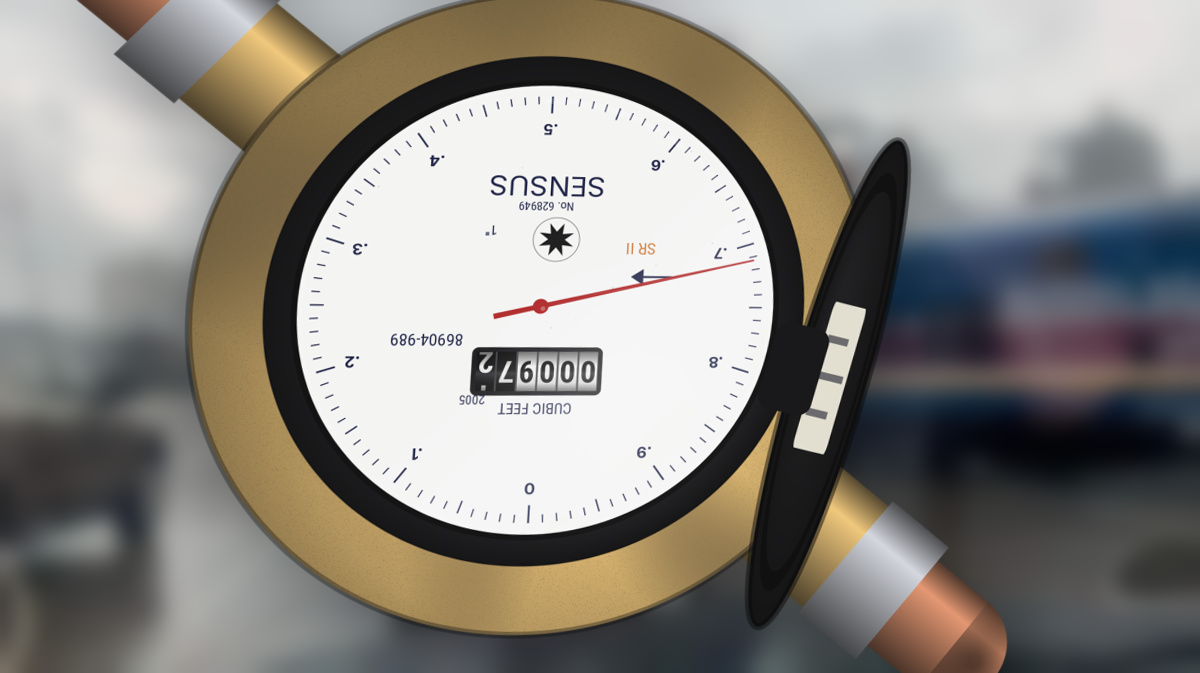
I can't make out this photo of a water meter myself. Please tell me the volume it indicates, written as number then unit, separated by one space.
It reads 971.71 ft³
